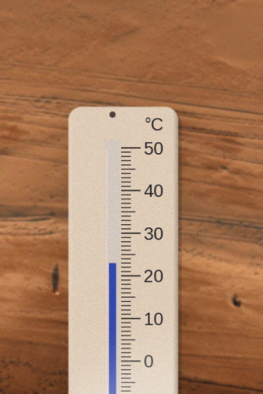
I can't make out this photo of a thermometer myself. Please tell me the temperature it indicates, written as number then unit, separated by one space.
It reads 23 °C
